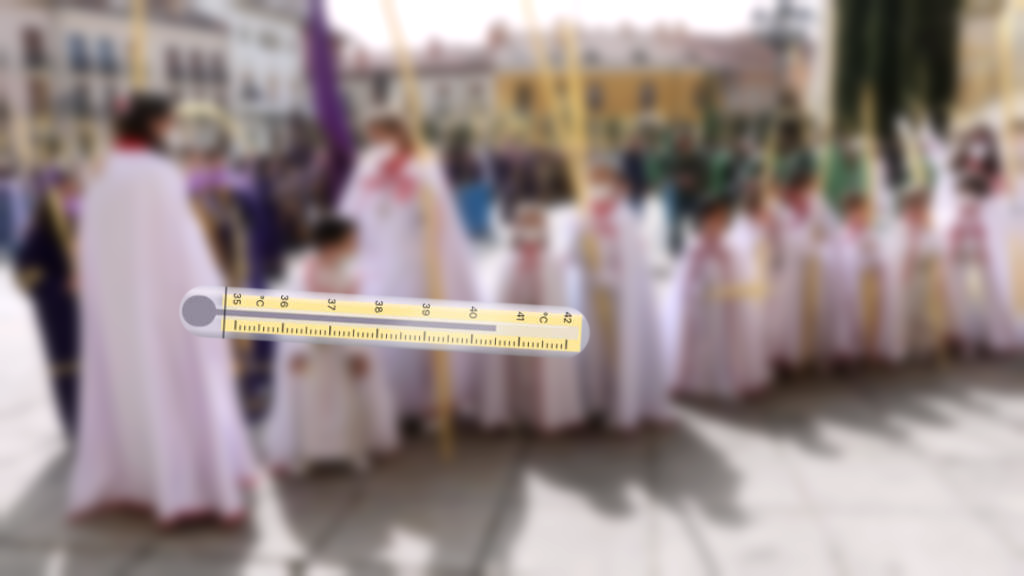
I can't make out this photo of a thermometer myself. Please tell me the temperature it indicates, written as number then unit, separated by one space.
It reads 40.5 °C
